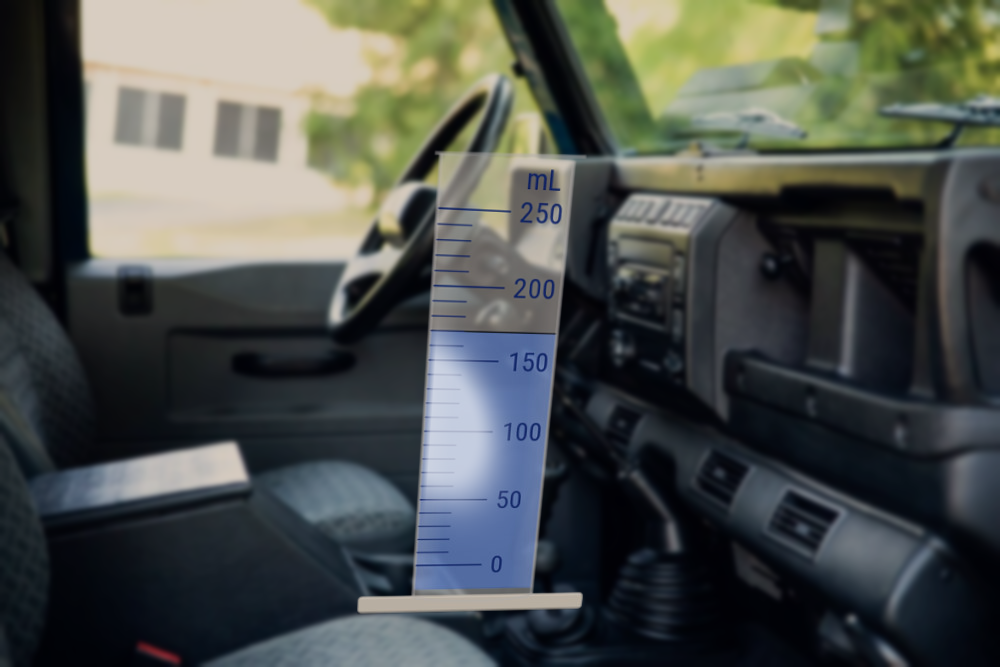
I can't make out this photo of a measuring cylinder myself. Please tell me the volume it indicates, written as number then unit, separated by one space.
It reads 170 mL
